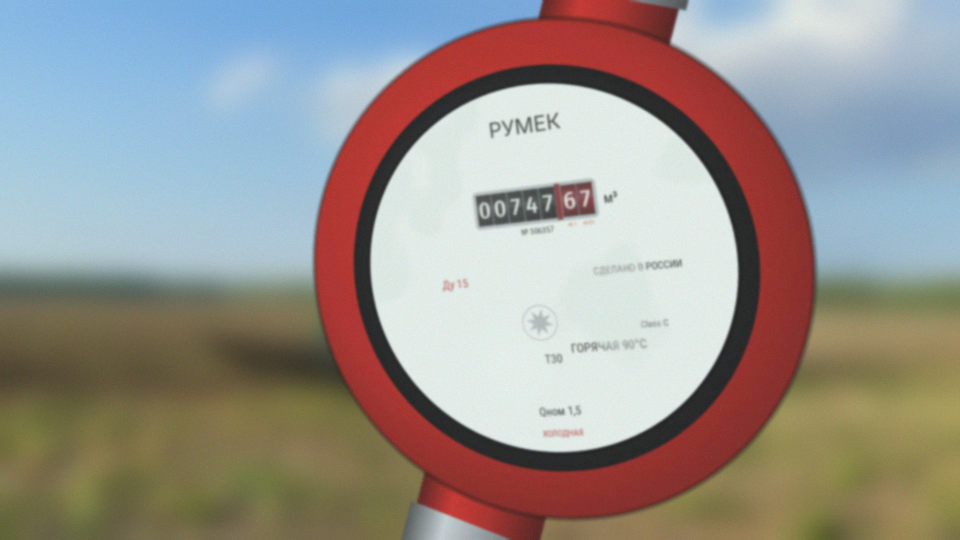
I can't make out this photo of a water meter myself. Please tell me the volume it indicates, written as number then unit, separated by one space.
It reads 747.67 m³
